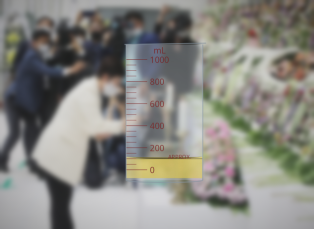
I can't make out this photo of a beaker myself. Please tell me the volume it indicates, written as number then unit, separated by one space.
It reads 100 mL
